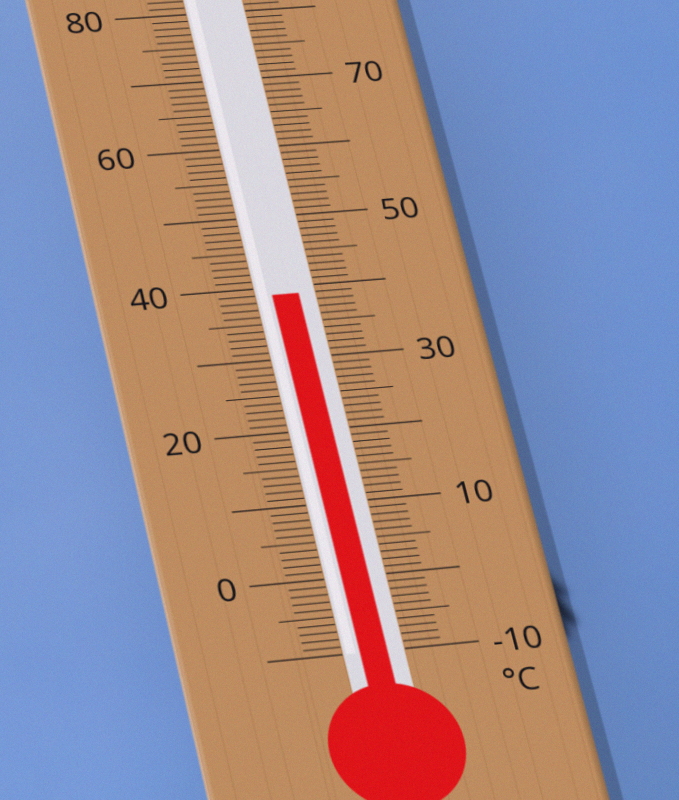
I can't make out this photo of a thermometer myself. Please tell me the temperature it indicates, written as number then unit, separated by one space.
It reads 39 °C
